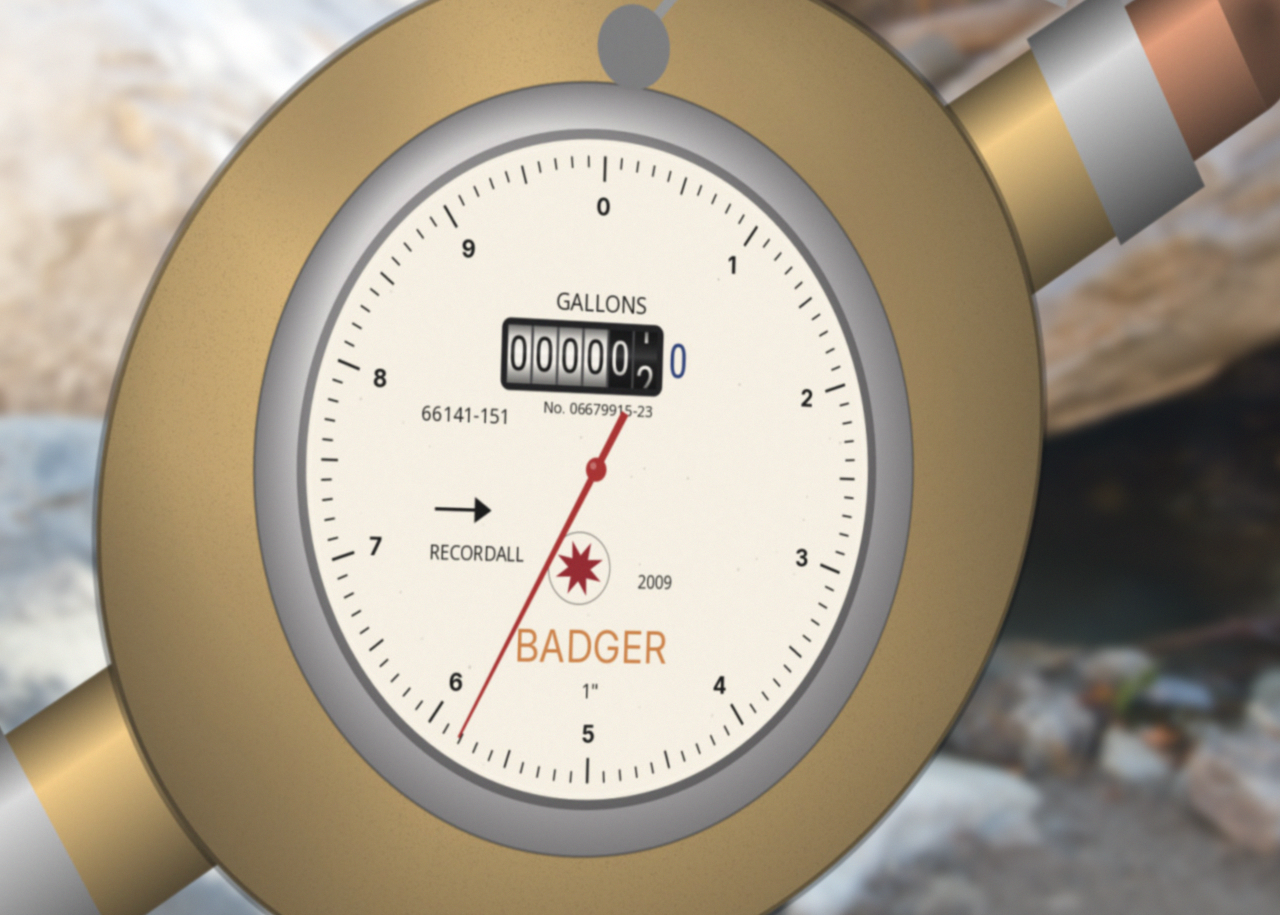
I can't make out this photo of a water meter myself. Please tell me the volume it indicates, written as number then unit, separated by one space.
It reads 15.8 gal
